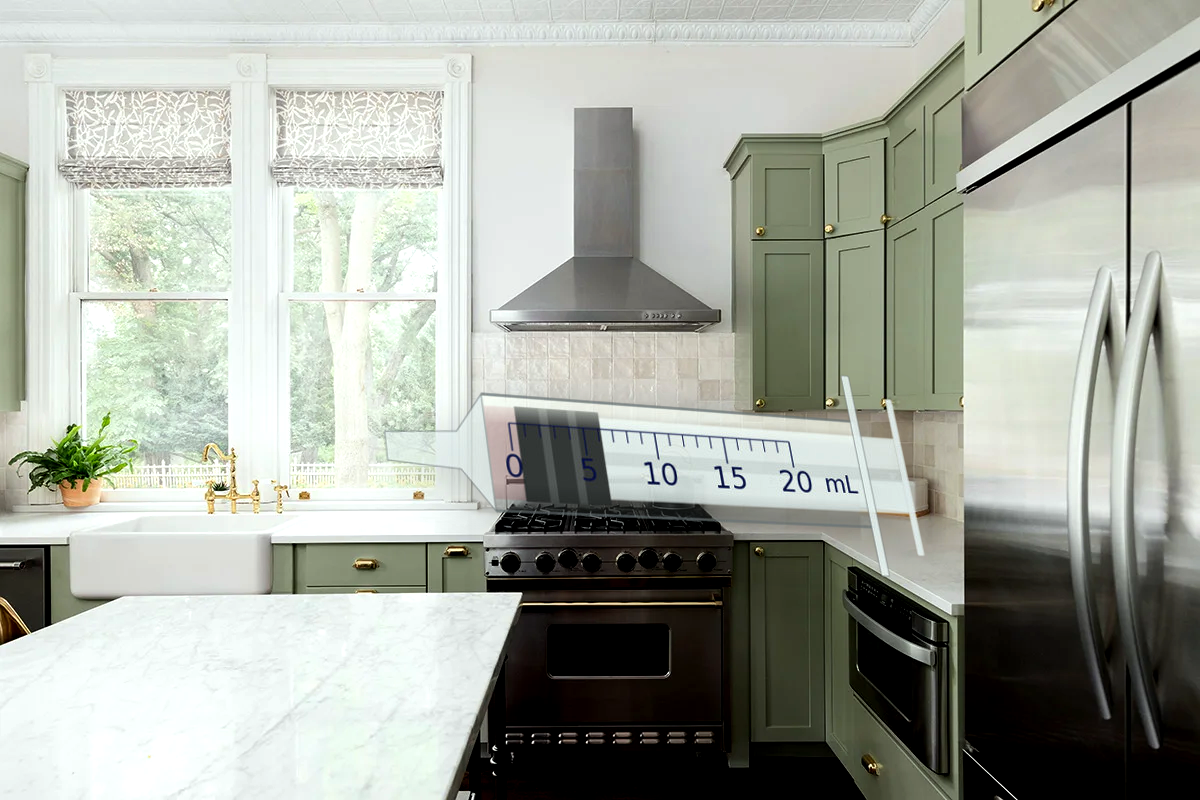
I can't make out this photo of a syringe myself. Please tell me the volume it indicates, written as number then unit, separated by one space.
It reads 0.5 mL
